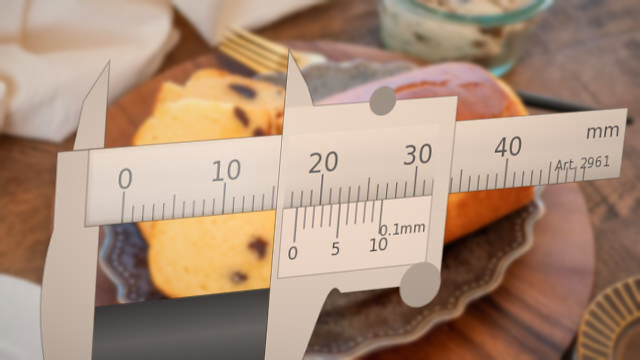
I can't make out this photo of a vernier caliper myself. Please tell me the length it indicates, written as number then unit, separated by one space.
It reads 17.6 mm
